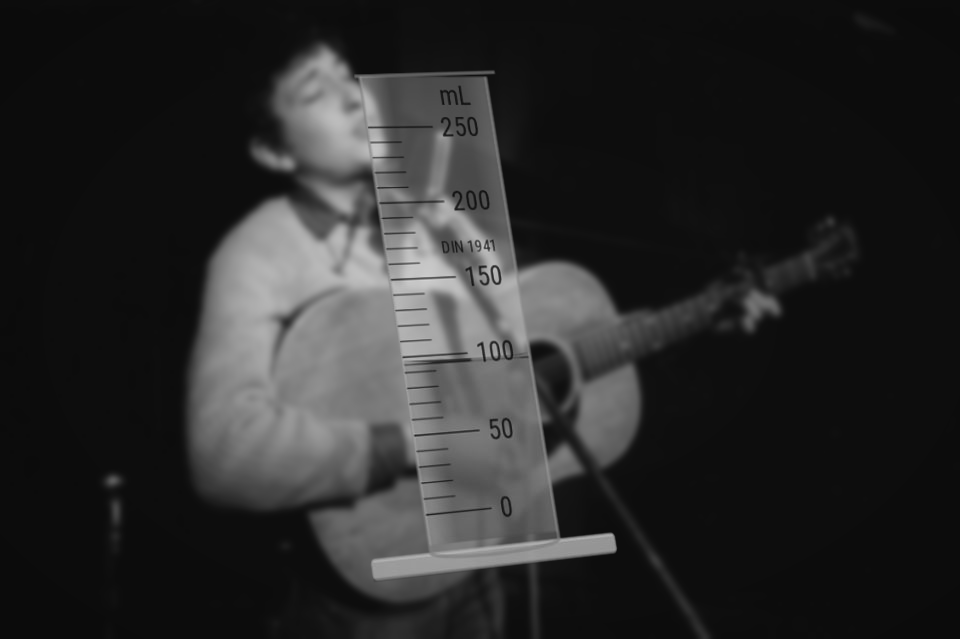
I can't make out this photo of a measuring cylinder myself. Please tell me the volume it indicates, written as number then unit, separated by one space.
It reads 95 mL
